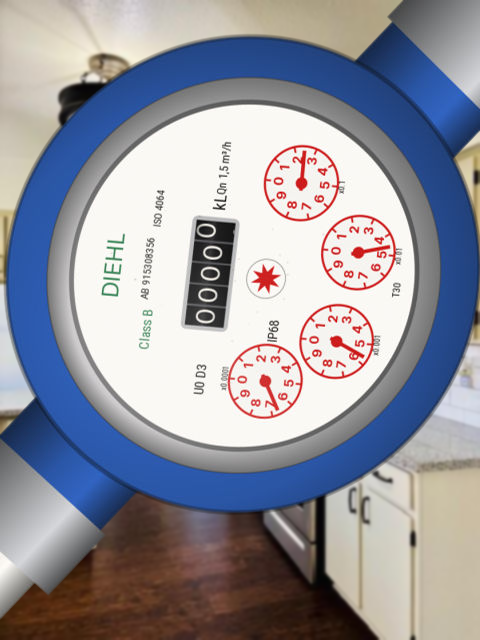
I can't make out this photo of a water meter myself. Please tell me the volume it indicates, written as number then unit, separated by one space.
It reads 0.2456 kL
